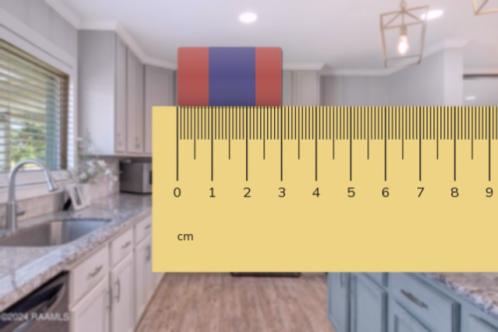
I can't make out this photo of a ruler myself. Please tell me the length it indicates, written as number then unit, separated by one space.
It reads 3 cm
